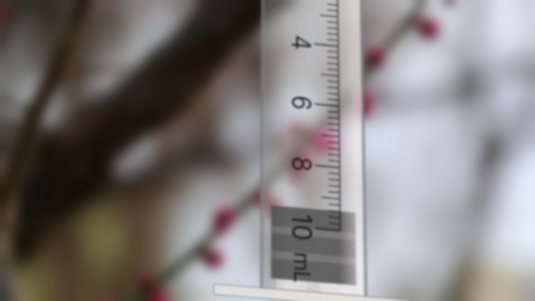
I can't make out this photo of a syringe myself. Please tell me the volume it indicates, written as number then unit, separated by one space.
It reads 9.4 mL
